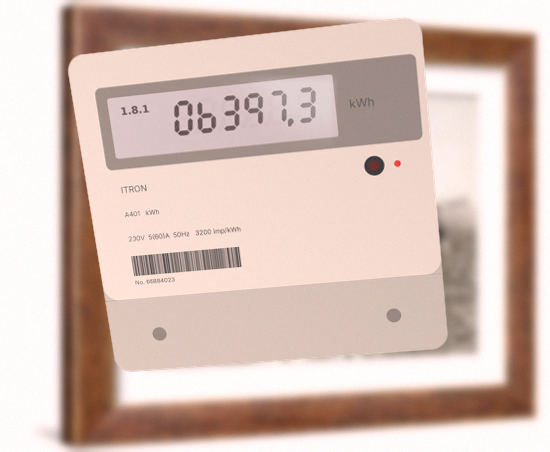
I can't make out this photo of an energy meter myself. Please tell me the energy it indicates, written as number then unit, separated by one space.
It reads 6397.3 kWh
